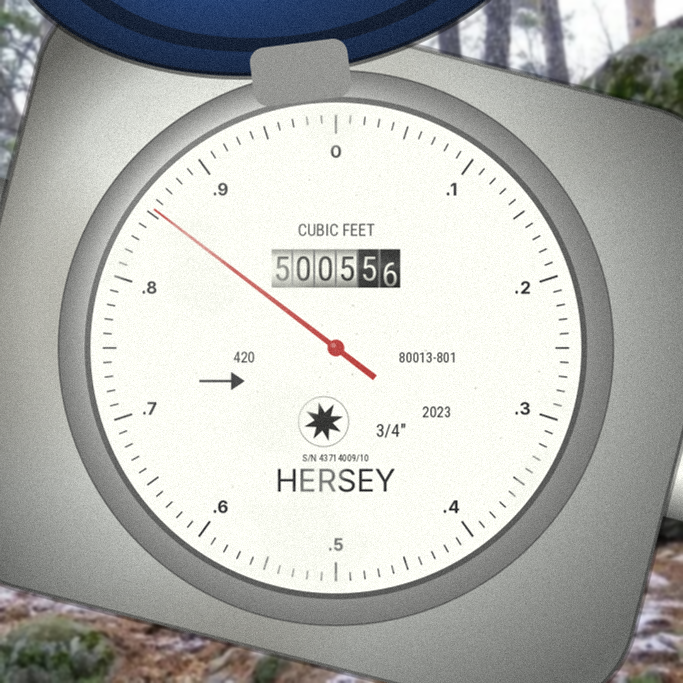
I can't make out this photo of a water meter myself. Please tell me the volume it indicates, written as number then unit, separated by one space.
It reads 500555.85 ft³
